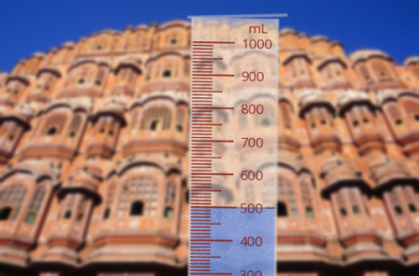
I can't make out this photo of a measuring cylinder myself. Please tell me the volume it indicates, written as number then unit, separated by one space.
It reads 500 mL
